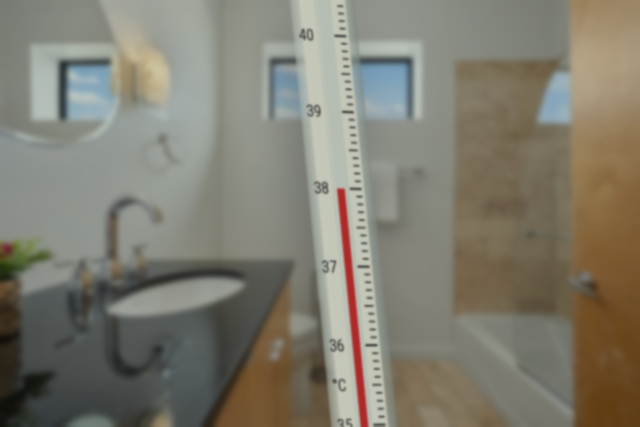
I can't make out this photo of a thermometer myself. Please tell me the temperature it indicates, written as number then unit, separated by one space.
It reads 38 °C
